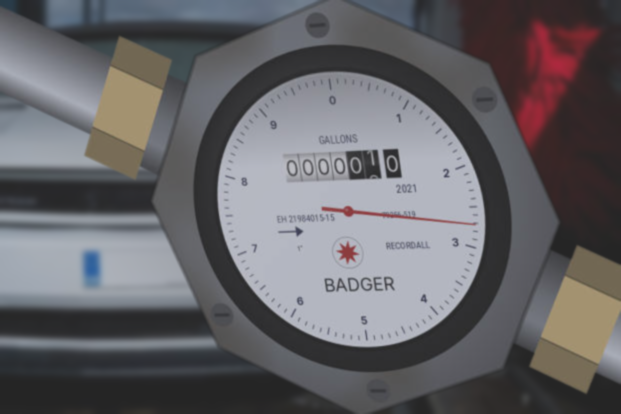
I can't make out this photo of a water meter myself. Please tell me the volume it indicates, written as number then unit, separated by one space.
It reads 12.7 gal
